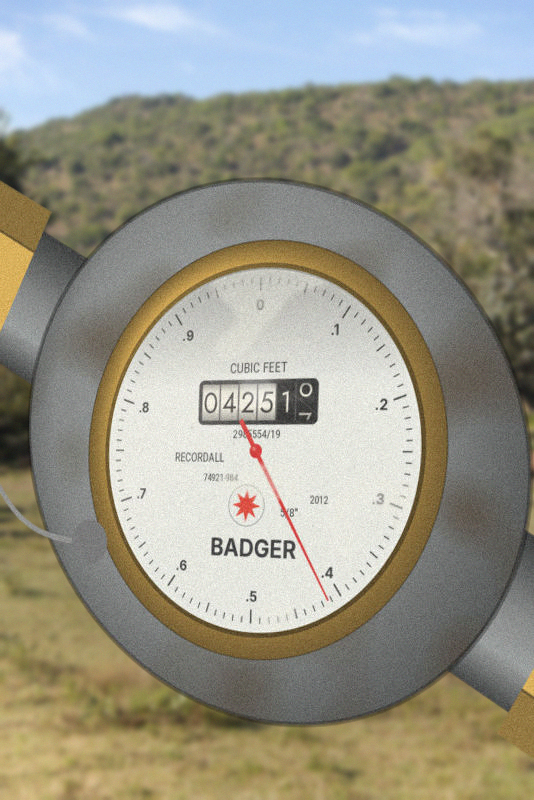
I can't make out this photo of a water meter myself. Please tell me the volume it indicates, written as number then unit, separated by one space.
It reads 42516.41 ft³
